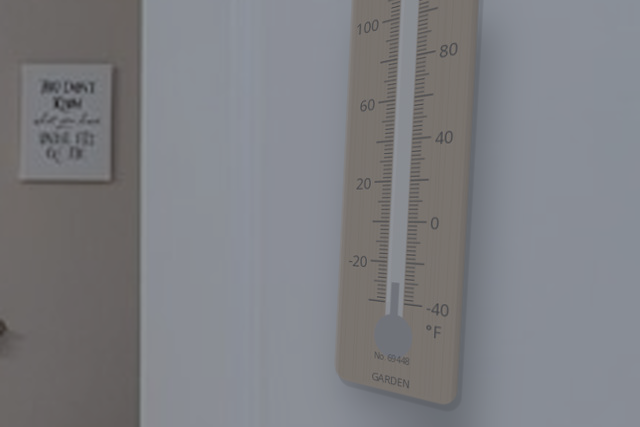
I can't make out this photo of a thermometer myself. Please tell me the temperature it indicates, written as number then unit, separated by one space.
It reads -30 °F
